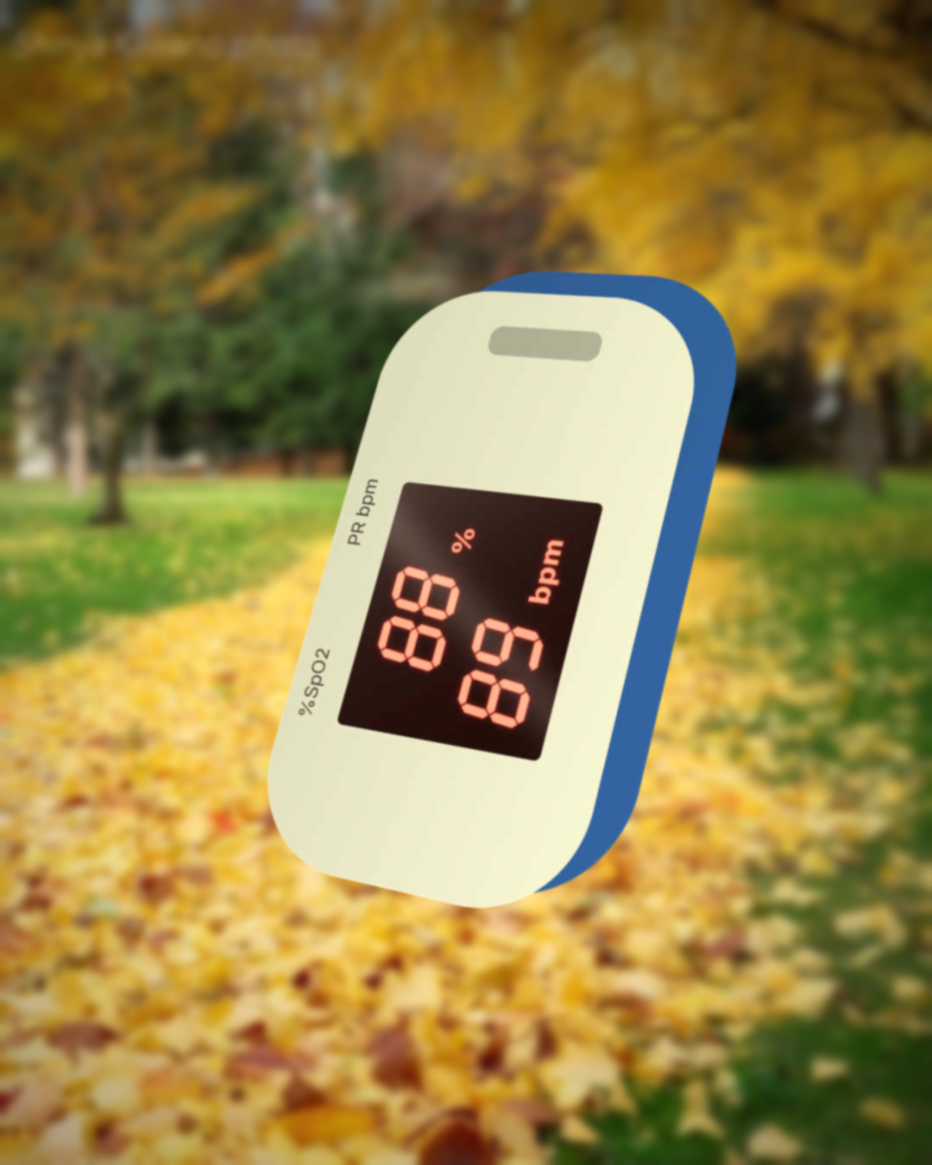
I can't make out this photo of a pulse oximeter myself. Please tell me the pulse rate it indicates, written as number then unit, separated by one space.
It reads 89 bpm
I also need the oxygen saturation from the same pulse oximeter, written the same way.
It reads 88 %
